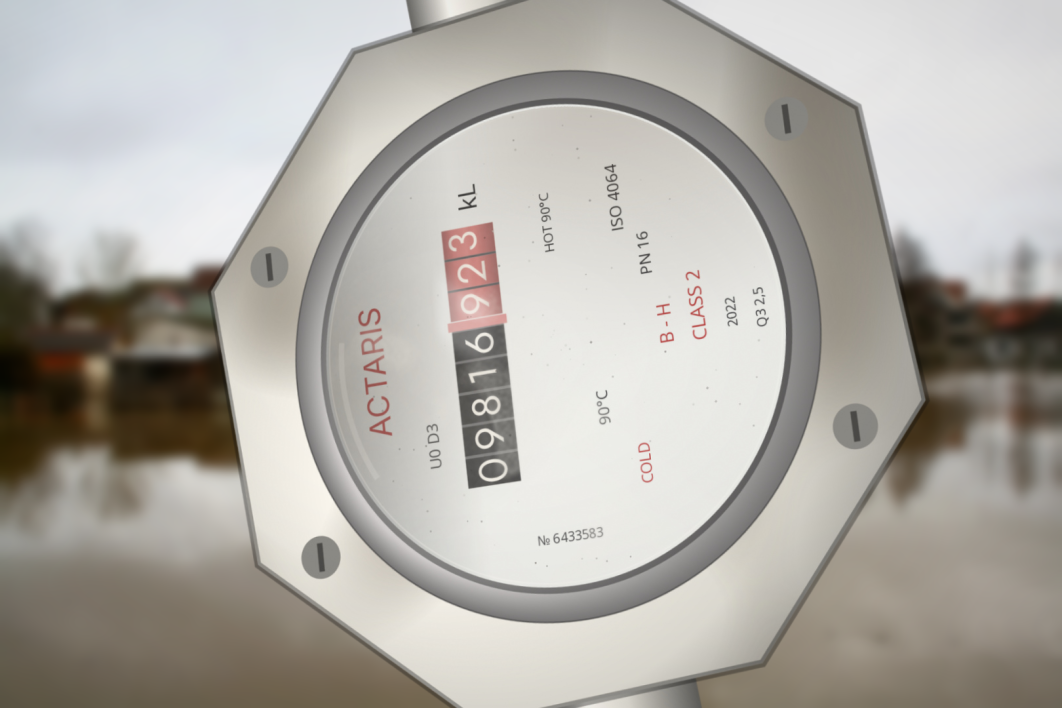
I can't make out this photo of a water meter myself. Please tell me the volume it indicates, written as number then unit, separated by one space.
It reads 9816.923 kL
